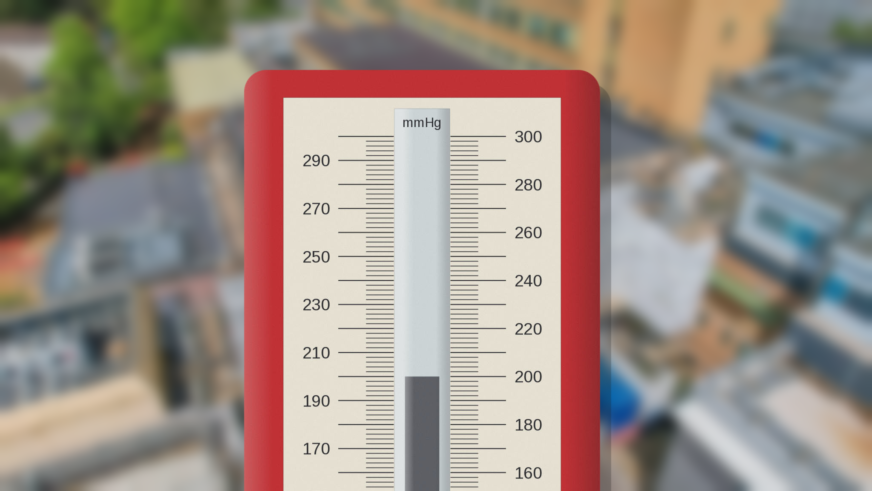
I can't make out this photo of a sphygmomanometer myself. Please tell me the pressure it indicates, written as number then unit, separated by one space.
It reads 200 mmHg
